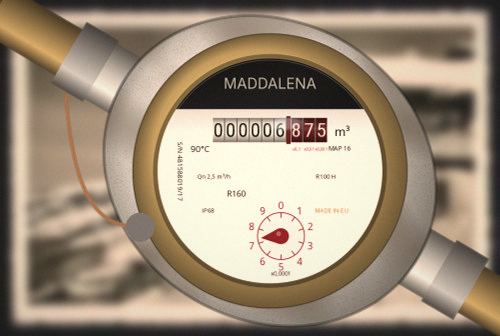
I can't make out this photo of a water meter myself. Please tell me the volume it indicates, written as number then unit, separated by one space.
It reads 6.8757 m³
